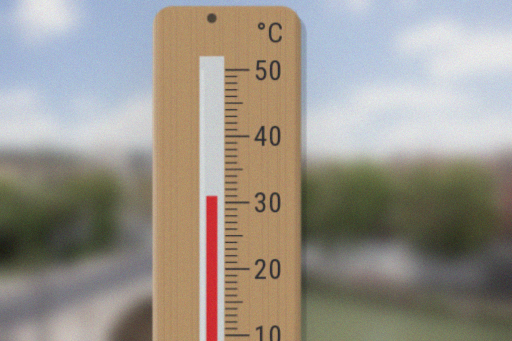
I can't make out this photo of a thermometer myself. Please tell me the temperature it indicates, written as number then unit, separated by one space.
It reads 31 °C
